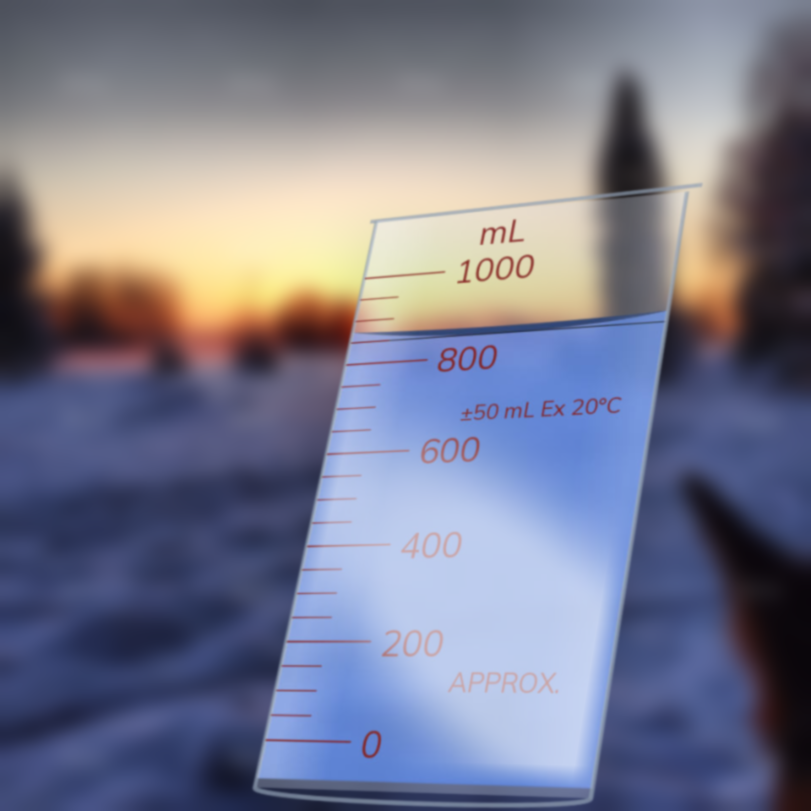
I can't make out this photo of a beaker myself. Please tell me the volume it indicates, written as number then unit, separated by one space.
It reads 850 mL
